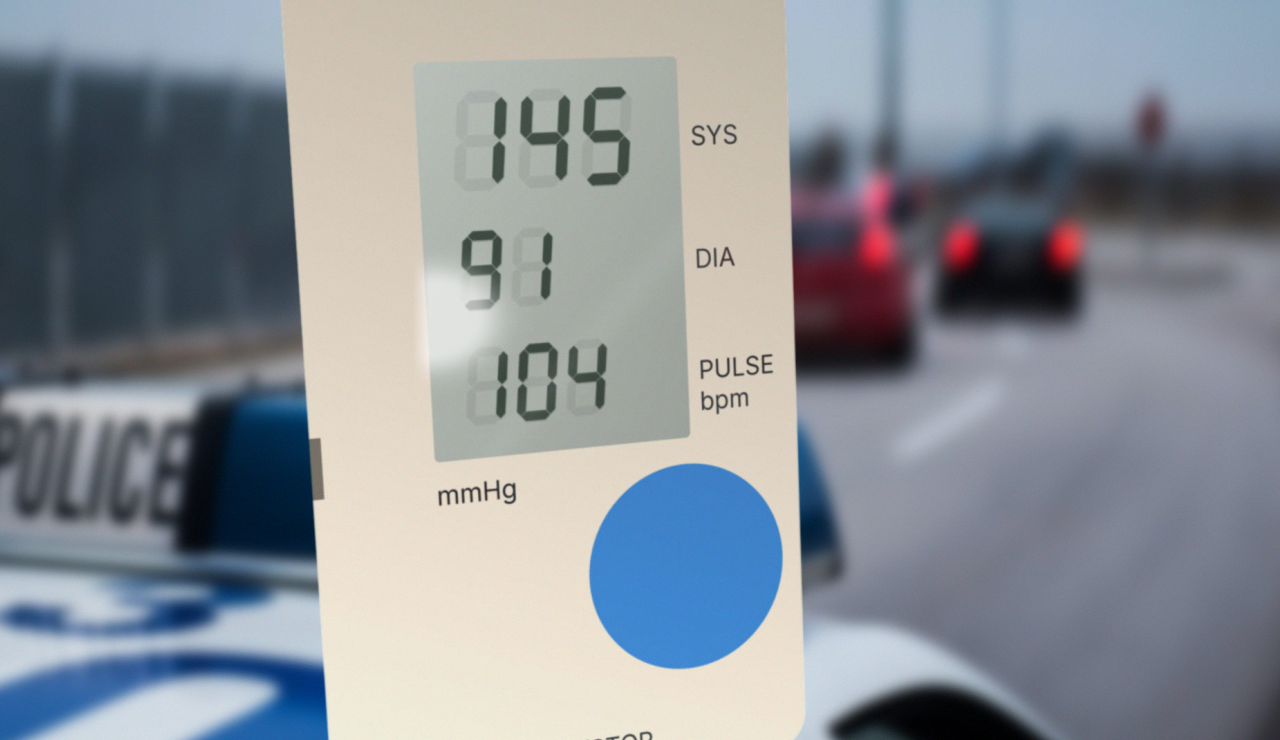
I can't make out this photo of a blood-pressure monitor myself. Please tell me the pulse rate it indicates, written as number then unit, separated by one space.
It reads 104 bpm
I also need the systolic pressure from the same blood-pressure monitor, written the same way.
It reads 145 mmHg
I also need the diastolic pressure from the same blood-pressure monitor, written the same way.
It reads 91 mmHg
